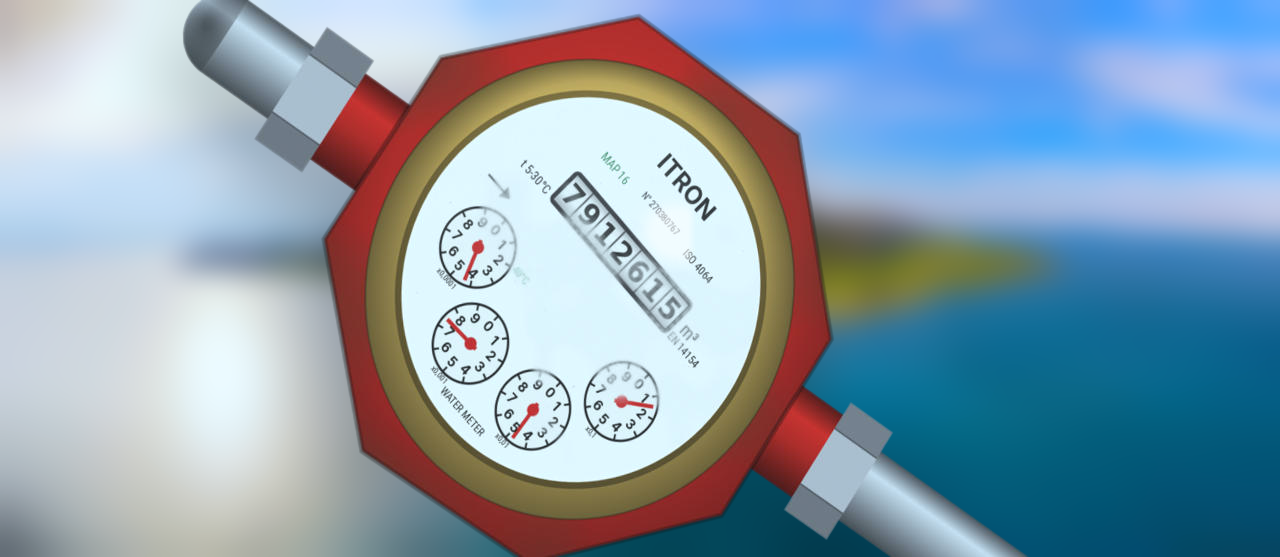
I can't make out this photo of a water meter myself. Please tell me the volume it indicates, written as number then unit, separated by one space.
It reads 7912615.1474 m³
